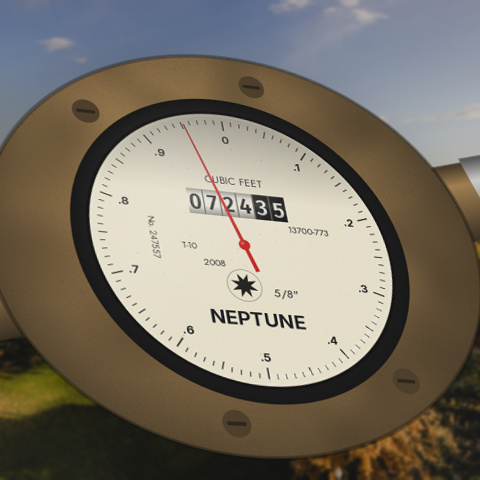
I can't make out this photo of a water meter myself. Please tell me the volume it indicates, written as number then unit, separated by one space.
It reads 72434.95 ft³
